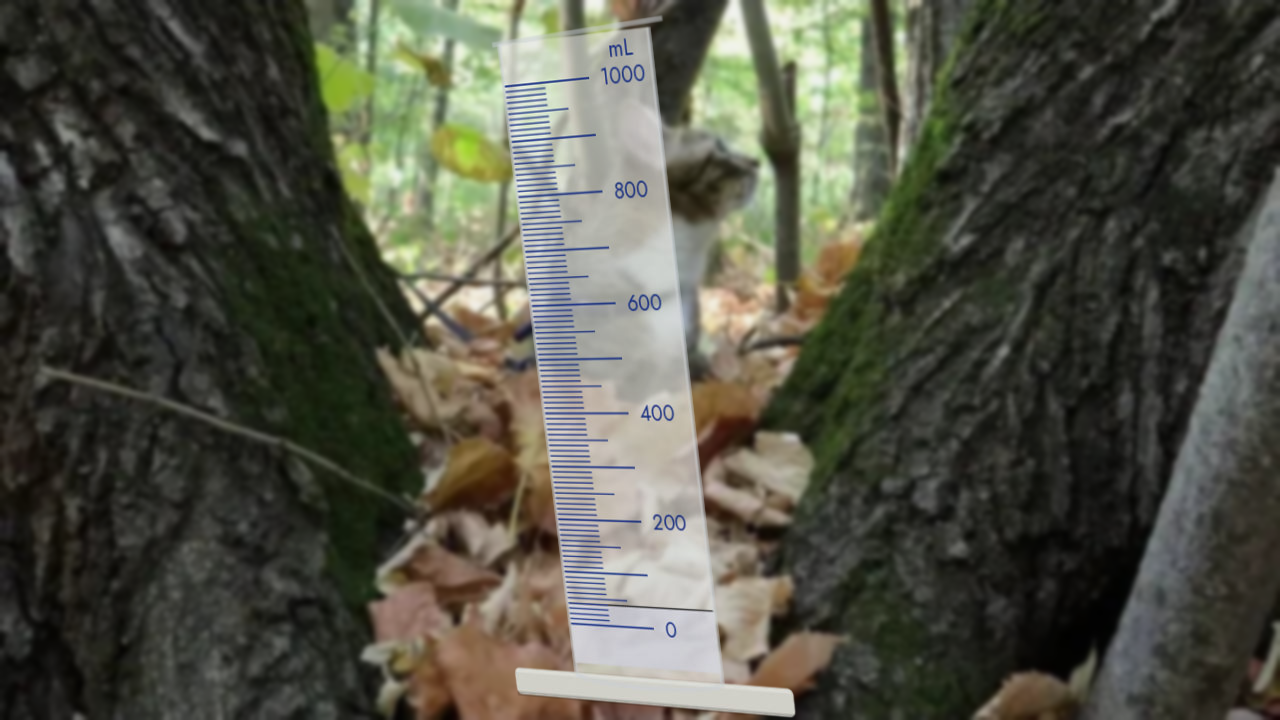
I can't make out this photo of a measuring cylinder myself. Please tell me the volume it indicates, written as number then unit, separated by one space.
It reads 40 mL
